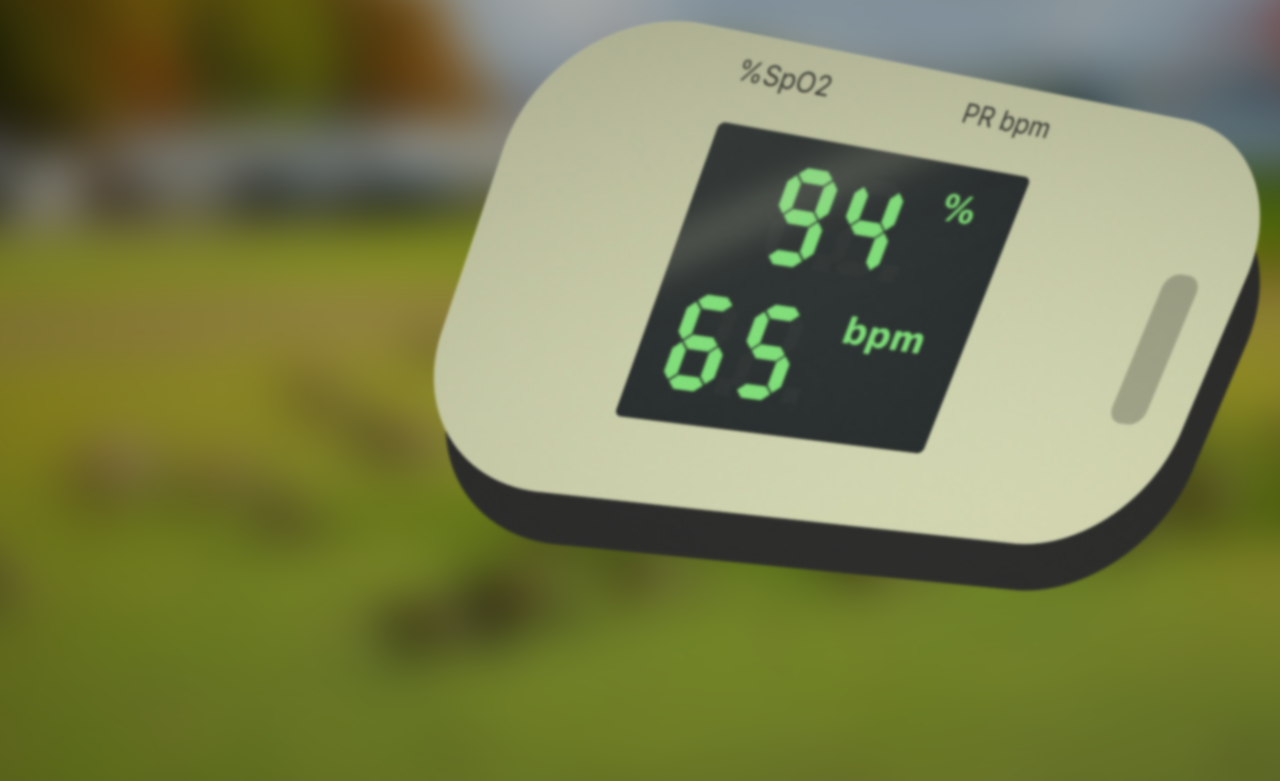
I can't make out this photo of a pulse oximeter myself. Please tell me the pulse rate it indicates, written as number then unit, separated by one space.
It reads 65 bpm
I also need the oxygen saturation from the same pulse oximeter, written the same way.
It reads 94 %
